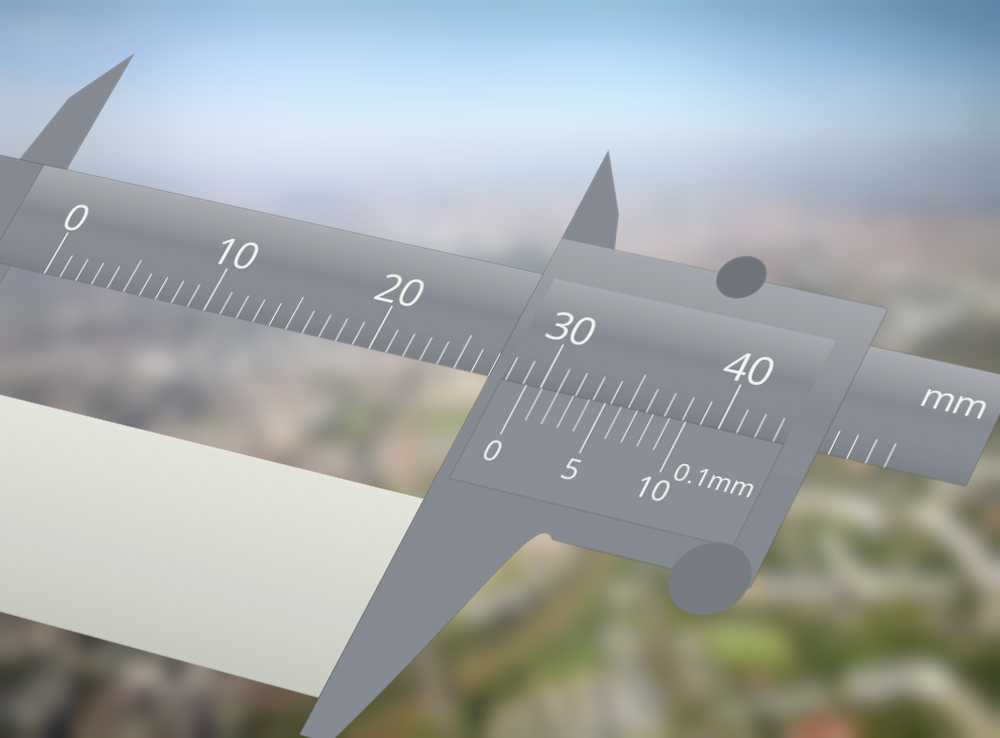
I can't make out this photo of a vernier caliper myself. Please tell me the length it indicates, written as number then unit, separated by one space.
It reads 29.2 mm
